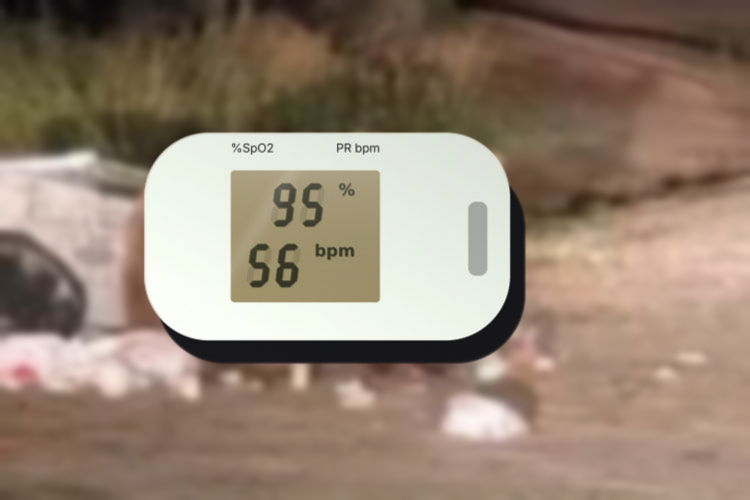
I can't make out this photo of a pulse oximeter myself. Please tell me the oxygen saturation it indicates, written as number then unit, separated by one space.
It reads 95 %
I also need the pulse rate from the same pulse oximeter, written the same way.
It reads 56 bpm
